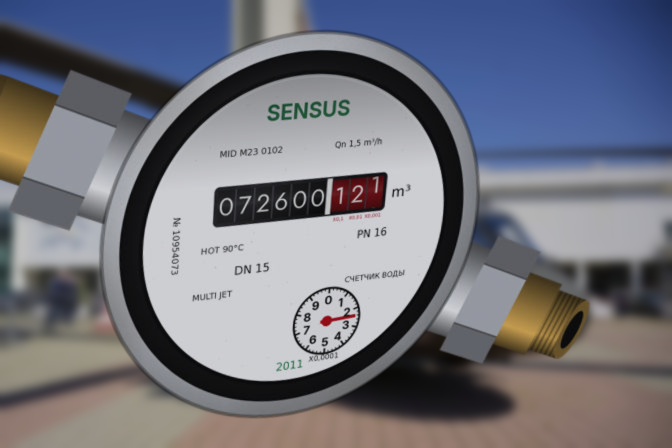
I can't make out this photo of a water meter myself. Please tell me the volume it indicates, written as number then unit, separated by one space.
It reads 72600.1212 m³
